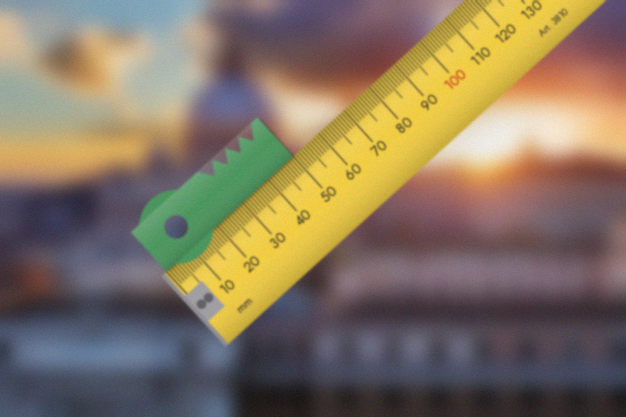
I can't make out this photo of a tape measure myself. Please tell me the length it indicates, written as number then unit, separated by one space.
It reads 50 mm
